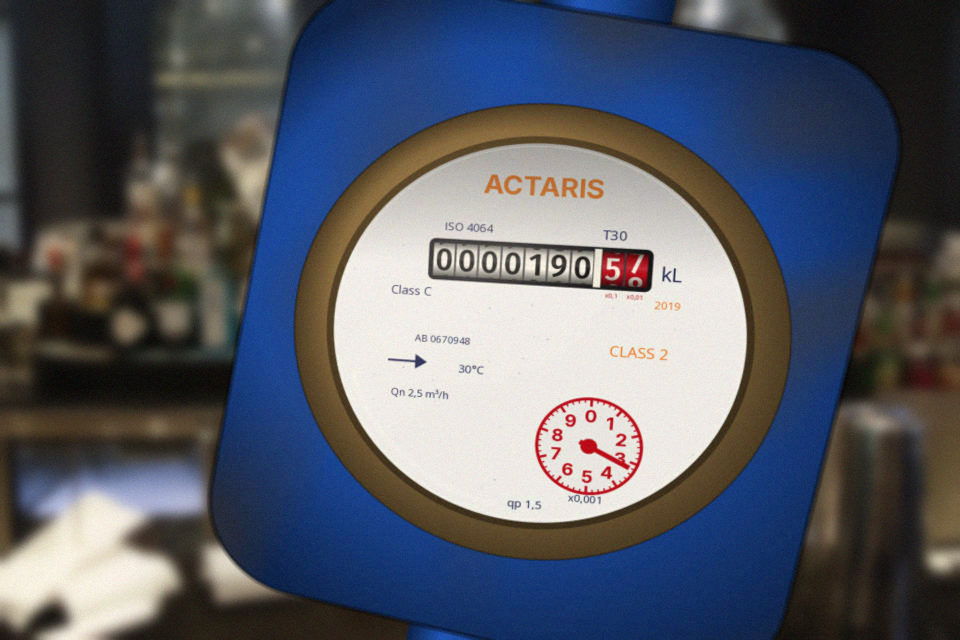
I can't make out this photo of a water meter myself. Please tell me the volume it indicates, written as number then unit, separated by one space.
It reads 190.573 kL
